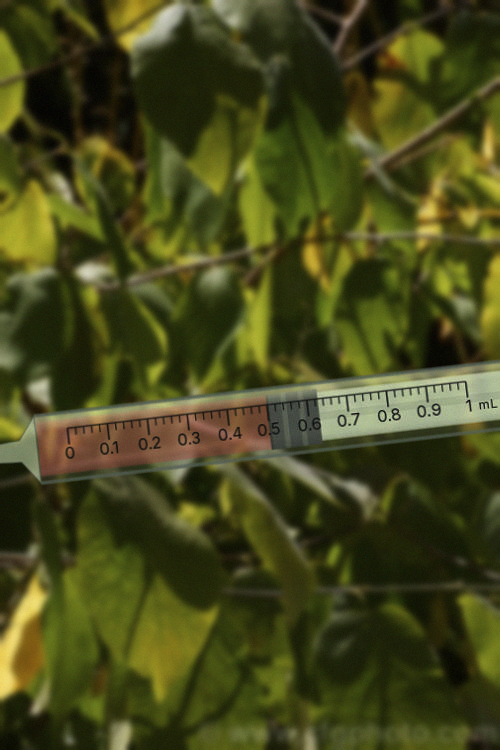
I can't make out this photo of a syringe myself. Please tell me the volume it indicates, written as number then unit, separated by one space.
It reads 0.5 mL
